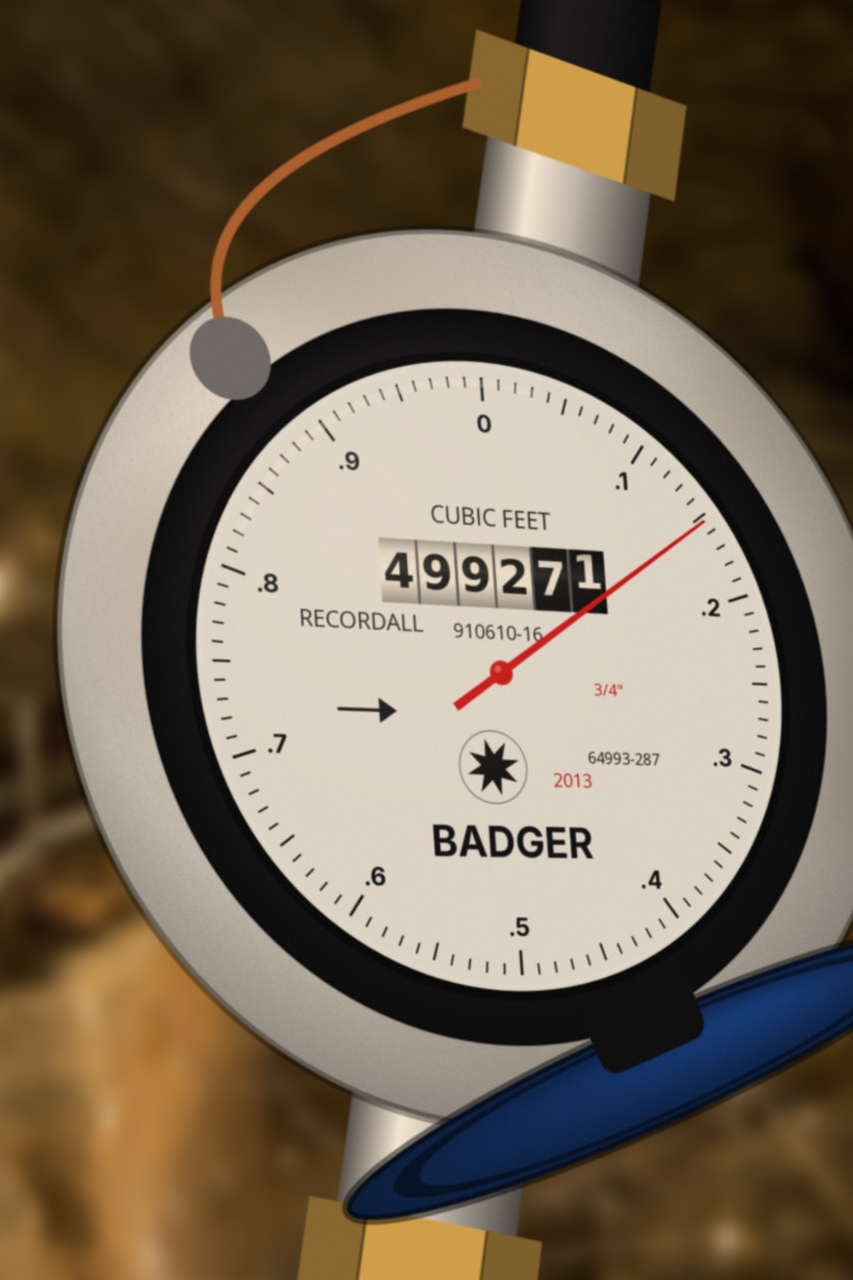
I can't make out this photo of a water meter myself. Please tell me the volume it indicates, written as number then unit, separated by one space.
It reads 499271.15 ft³
